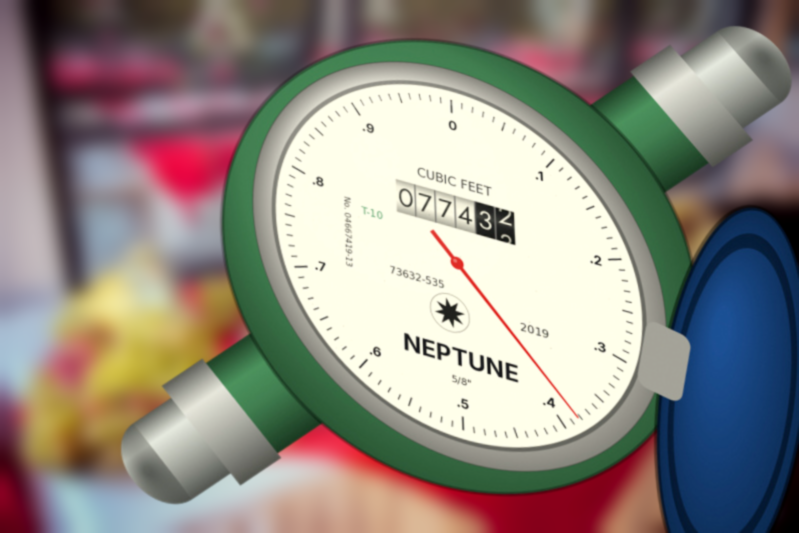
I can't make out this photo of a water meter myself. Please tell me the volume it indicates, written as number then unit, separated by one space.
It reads 77432.38 ft³
